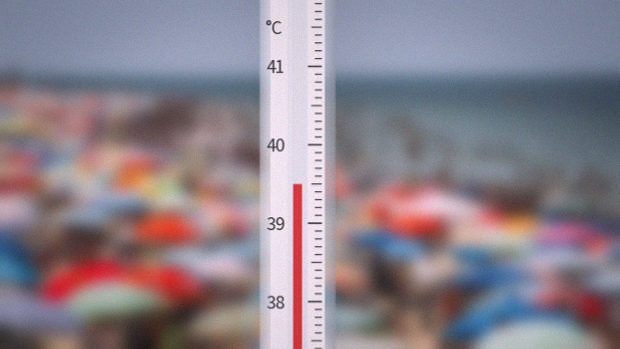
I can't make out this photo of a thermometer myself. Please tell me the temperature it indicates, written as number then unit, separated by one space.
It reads 39.5 °C
